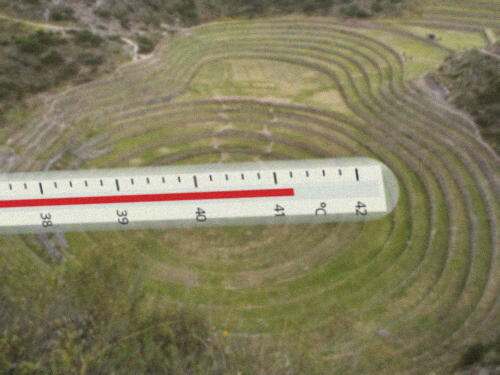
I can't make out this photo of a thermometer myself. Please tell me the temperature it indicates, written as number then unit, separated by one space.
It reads 41.2 °C
